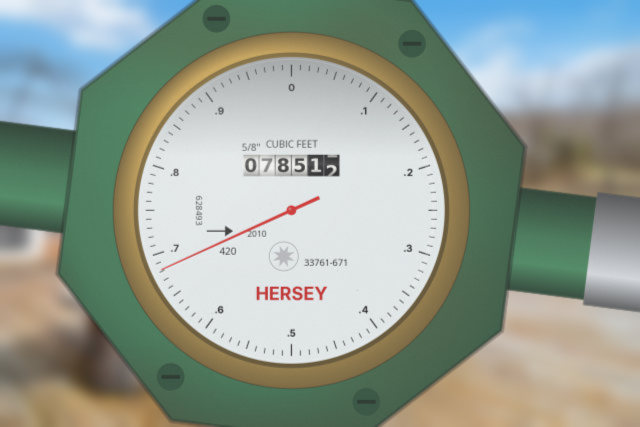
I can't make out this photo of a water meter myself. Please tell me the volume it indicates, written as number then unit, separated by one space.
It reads 78511.68 ft³
